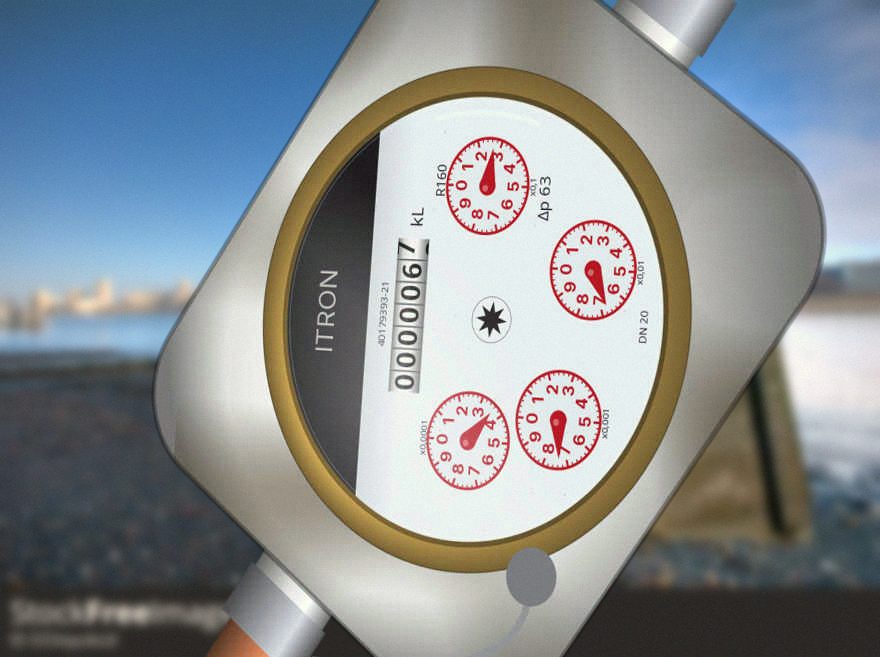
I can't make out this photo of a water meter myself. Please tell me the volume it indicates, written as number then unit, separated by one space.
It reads 67.2673 kL
